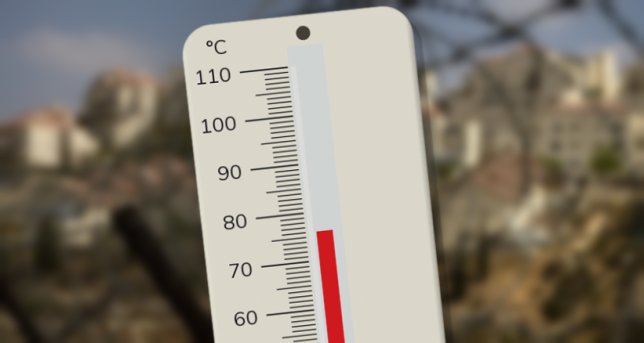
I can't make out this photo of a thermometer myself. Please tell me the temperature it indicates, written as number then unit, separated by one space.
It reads 76 °C
